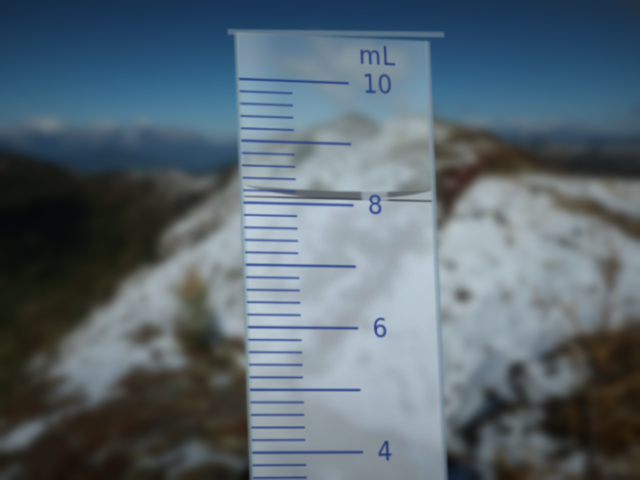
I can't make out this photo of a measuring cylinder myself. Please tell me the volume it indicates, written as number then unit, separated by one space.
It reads 8.1 mL
